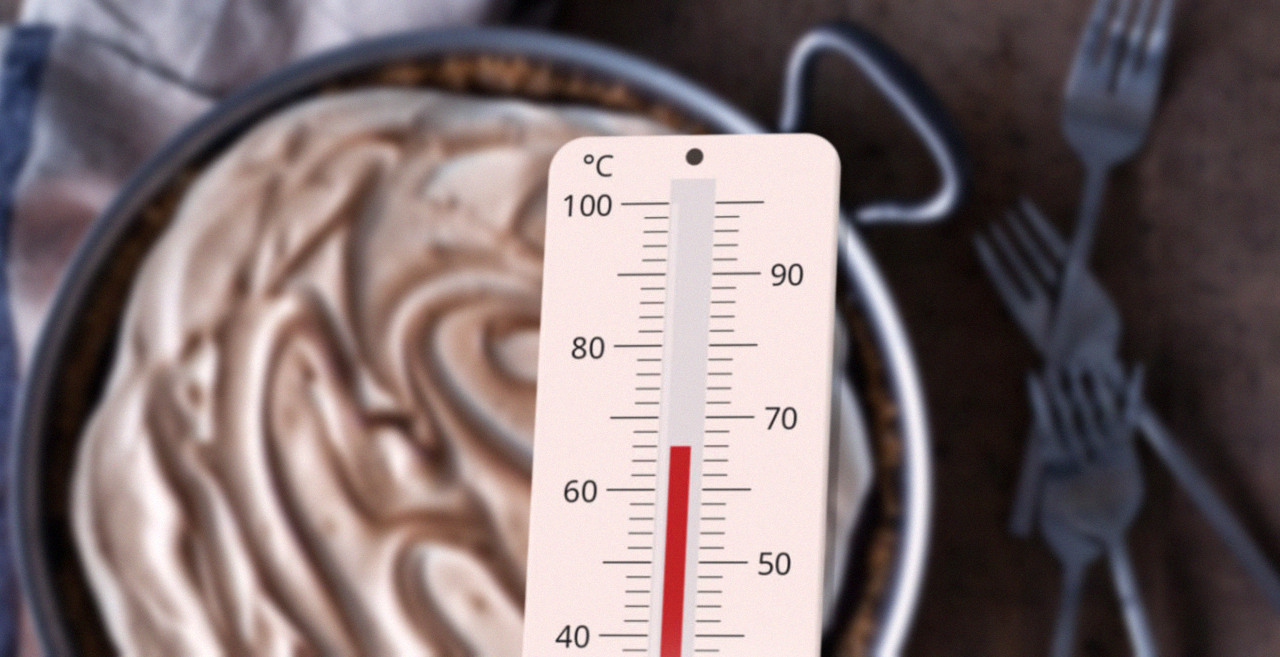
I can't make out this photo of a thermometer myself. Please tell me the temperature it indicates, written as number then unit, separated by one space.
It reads 66 °C
